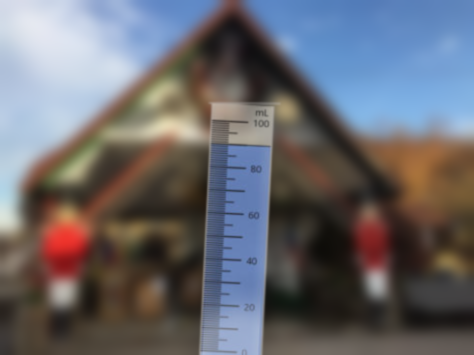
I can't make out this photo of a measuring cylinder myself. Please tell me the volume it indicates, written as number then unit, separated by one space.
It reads 90 mL
